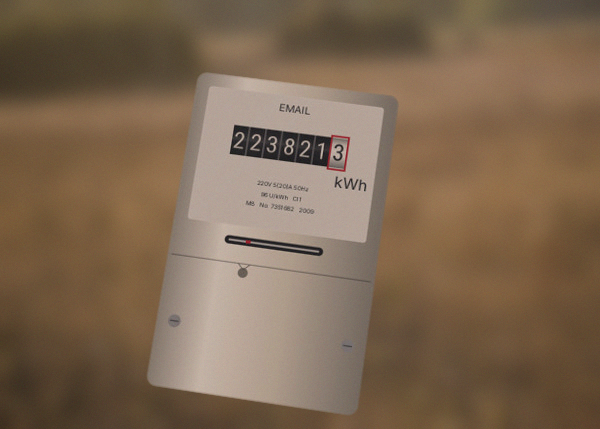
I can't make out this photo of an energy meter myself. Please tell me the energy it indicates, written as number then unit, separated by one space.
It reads 223821.3 kWh
